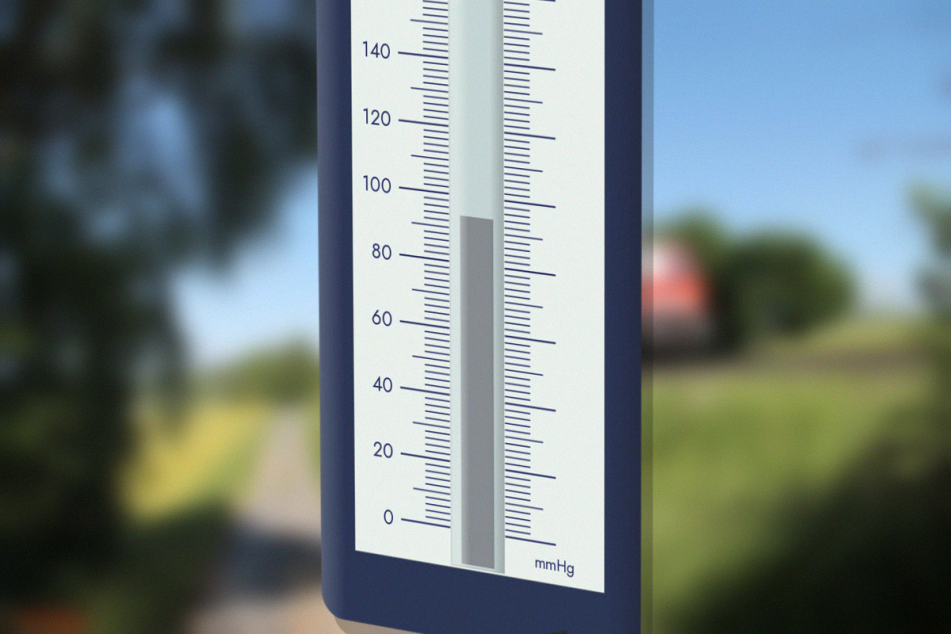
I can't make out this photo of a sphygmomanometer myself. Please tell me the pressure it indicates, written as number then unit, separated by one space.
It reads 94 mmHg
